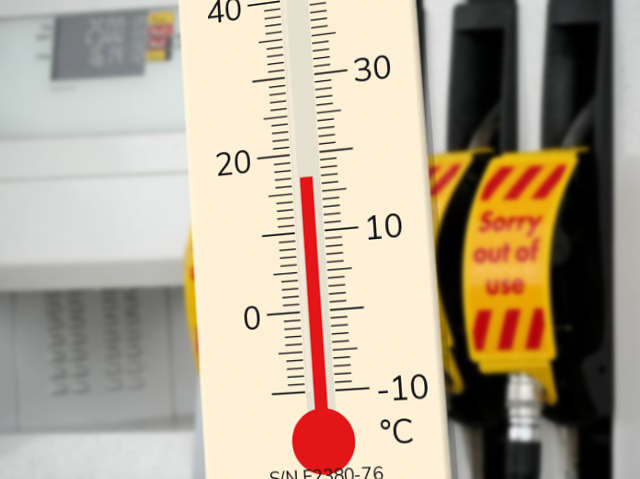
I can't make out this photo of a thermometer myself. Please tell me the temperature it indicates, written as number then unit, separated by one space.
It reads 17 °C
